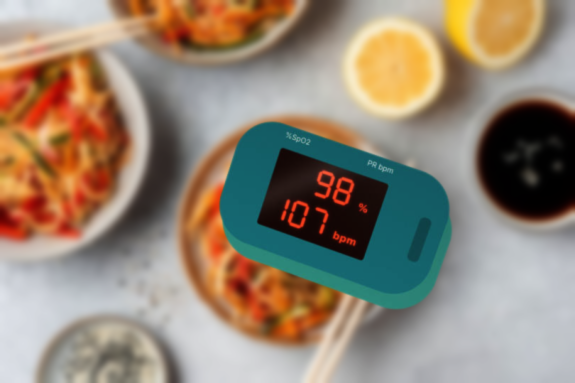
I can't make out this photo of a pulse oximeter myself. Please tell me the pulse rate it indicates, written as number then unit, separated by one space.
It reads 107 bpm
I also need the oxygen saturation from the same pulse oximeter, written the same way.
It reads 98 %
